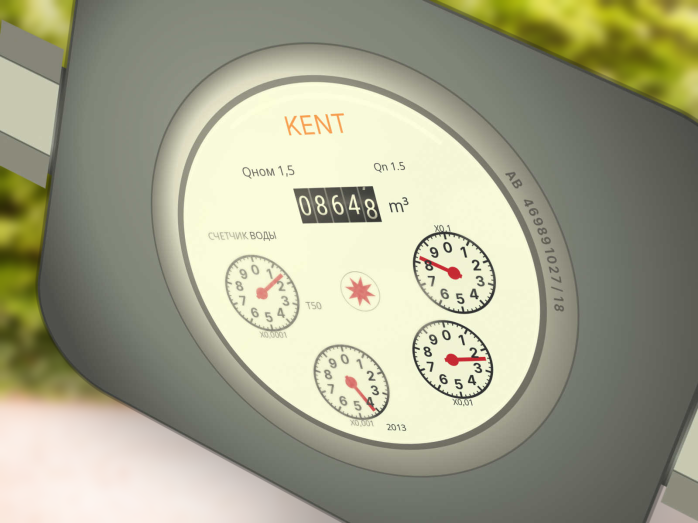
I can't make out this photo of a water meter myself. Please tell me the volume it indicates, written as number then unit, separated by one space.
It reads 8647.8241 m³
